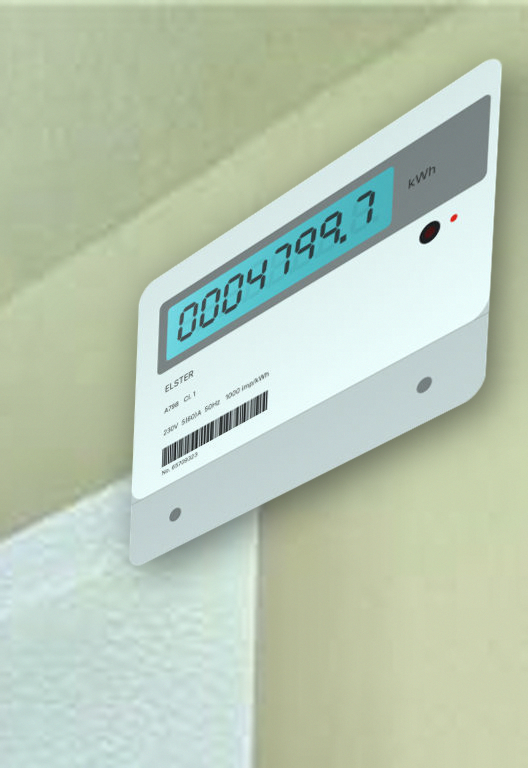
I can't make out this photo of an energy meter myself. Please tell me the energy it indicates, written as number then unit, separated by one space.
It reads 4799.7 kWh
